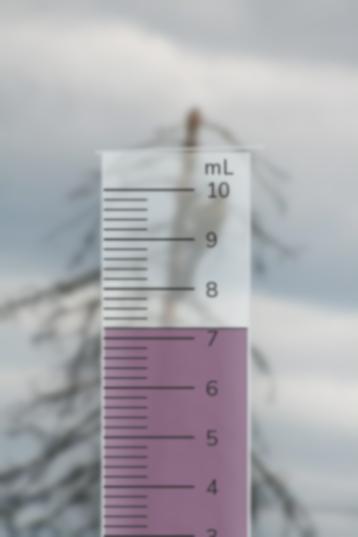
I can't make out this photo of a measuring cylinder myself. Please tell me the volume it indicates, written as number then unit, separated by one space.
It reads 7.2 mL
